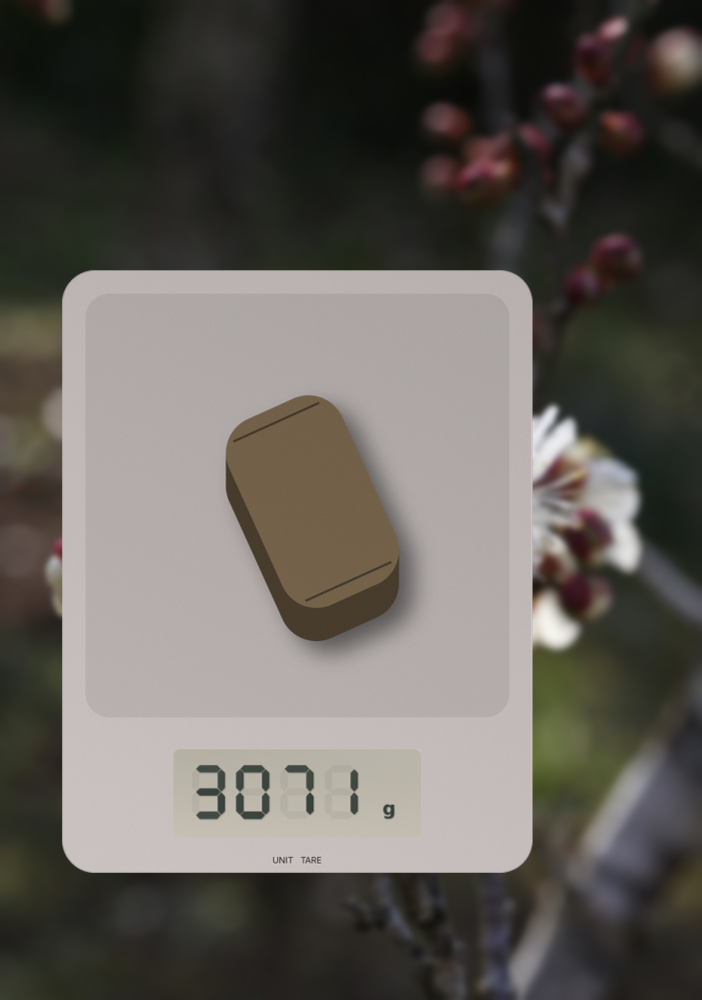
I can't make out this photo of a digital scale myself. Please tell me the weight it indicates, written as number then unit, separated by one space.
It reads 3071 g
